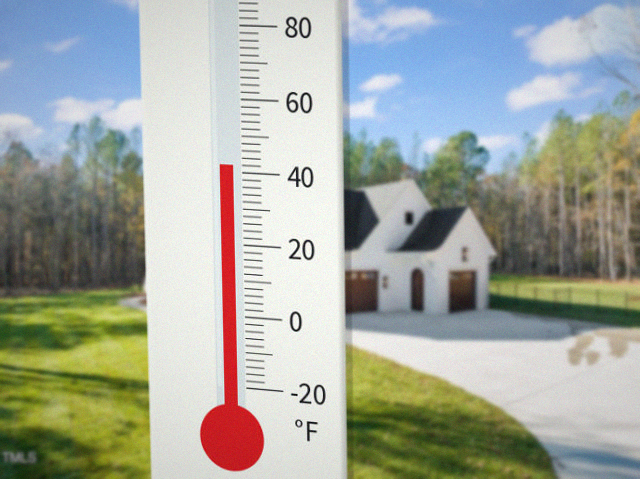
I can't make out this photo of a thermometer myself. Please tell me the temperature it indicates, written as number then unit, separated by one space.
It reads 42 °F
